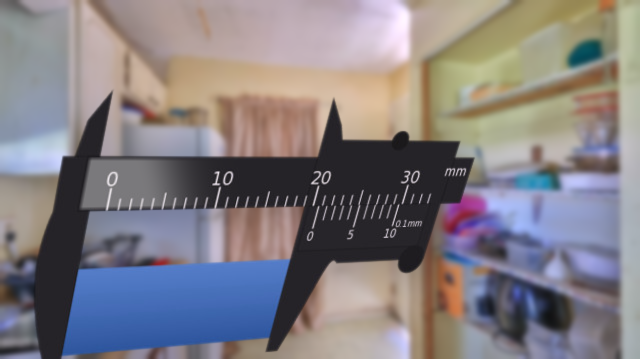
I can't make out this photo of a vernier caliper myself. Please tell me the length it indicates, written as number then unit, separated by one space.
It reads 20.6 mm
